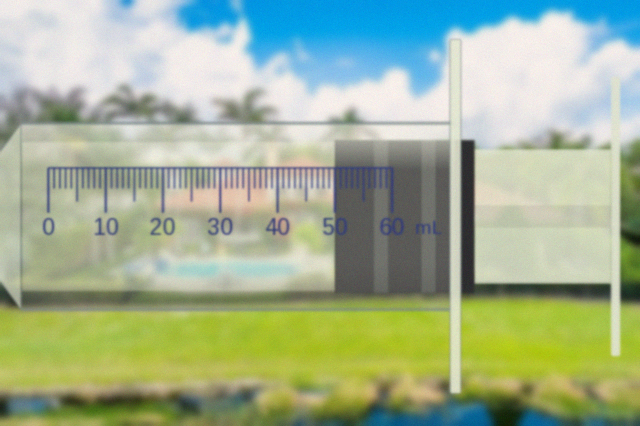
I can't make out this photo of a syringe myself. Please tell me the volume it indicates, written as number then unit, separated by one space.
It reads 50 mL
